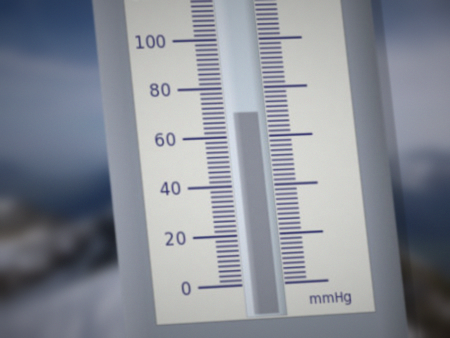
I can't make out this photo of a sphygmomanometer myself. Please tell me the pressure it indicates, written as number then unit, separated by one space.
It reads 70 mmHg
